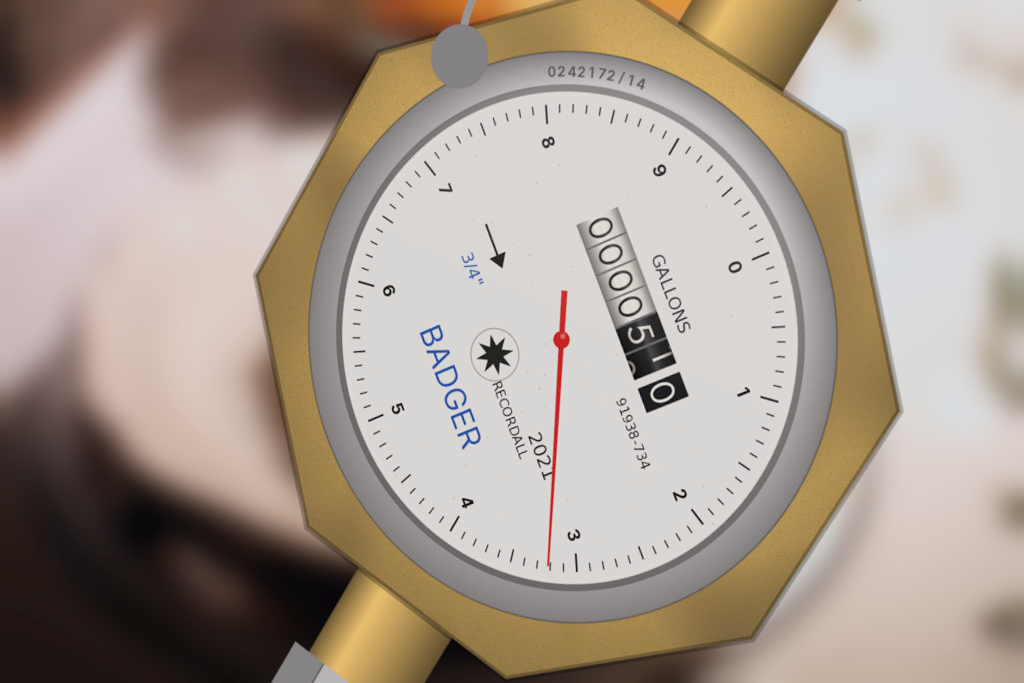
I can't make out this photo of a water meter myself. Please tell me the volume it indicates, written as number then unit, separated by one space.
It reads 513.2 gal
